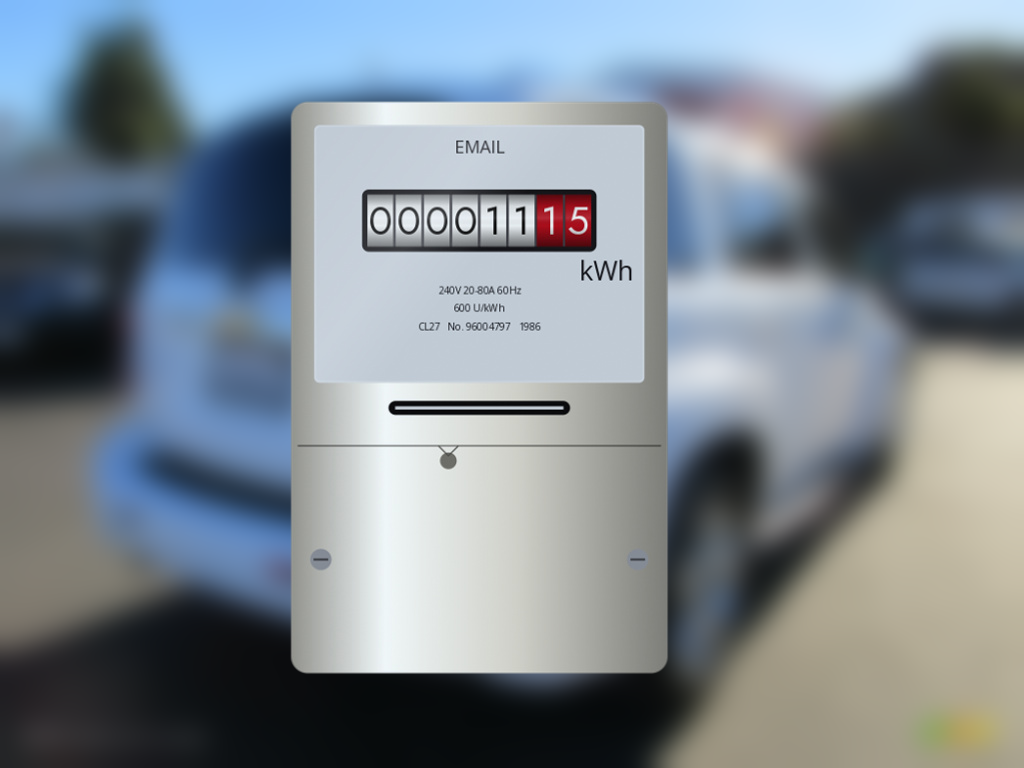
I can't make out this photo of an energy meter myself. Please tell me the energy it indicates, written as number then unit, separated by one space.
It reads 11.15 kWh
